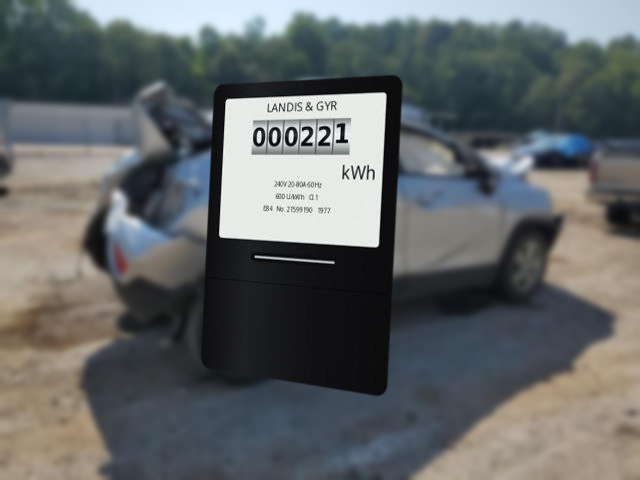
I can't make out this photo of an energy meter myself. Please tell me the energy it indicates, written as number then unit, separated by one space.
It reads 221 kWh
